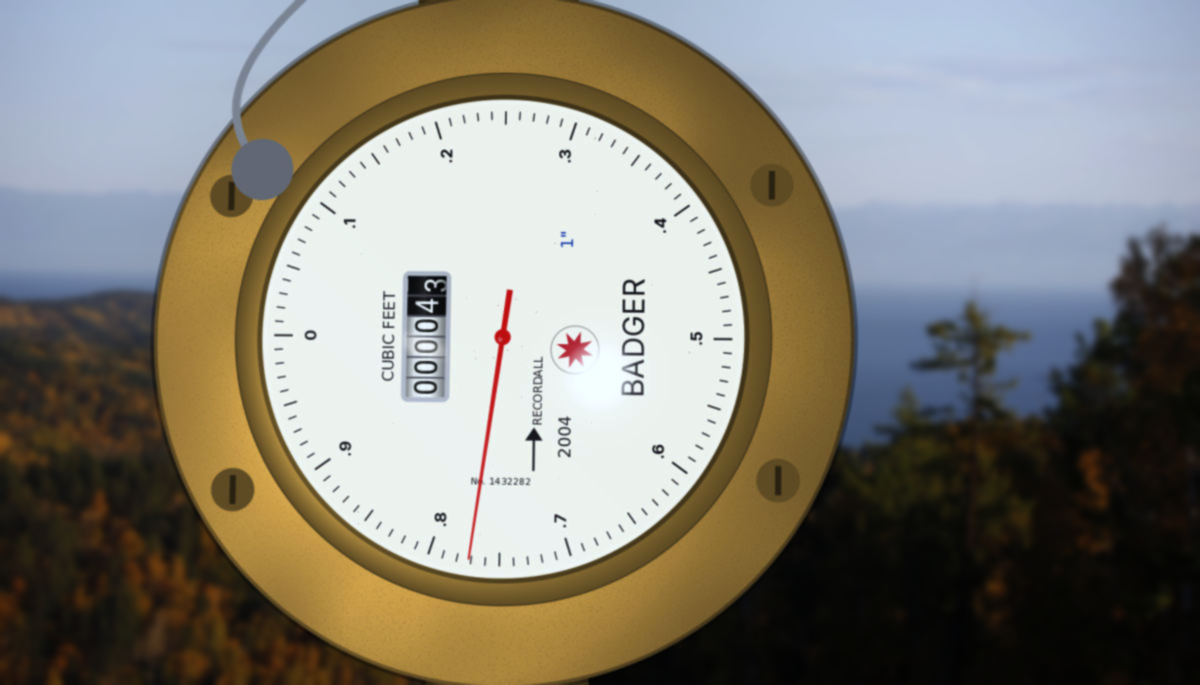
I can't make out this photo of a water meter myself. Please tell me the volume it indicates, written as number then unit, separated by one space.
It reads 42.77 ft³
